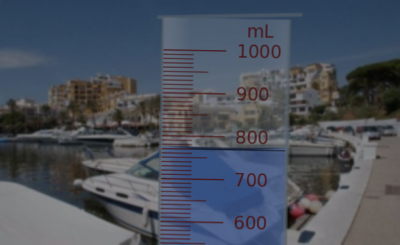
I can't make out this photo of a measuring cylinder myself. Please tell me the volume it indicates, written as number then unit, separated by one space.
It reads 770 mL
